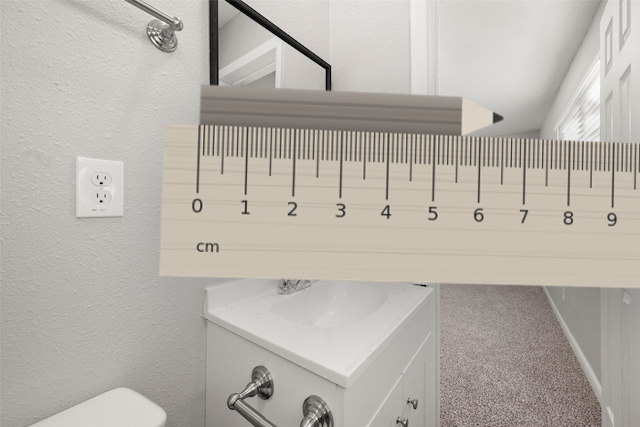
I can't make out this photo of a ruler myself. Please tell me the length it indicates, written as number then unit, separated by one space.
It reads 6.5 cm
